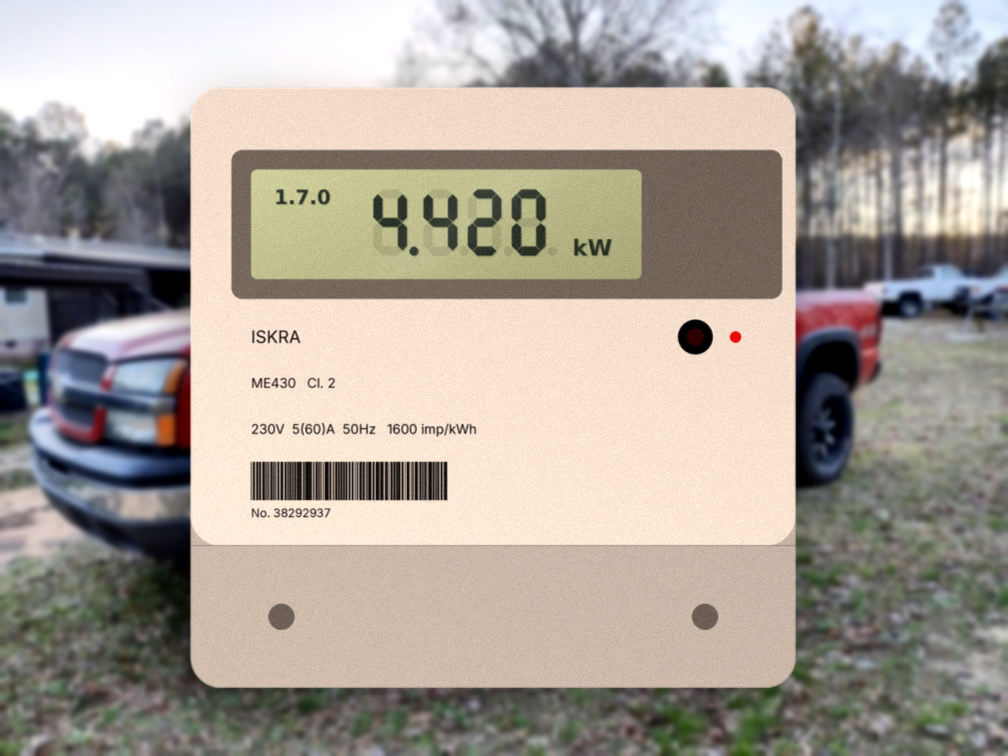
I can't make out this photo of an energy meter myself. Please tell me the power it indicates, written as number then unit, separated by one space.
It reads 4.420 kW
